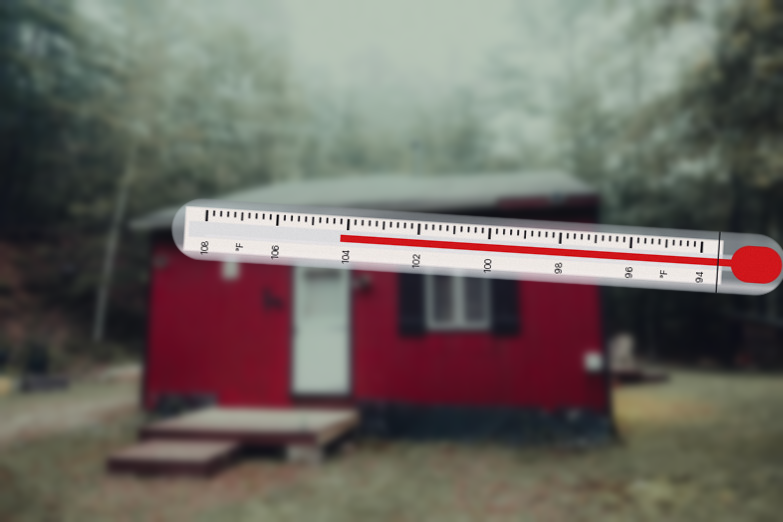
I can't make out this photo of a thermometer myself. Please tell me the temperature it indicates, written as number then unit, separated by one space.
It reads 104.2 °F
